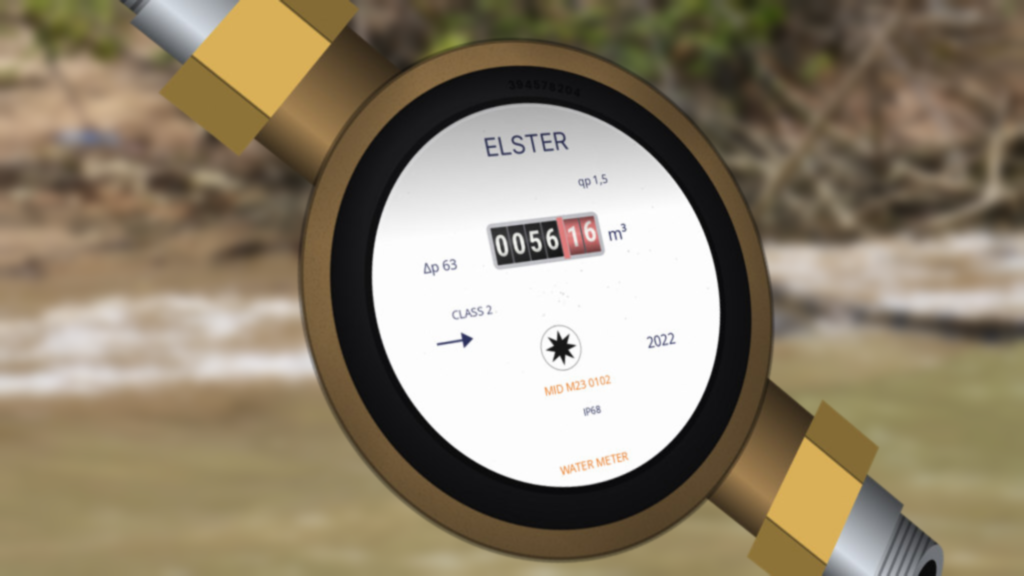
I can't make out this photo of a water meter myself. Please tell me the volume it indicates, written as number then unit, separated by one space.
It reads 56.16 m³
